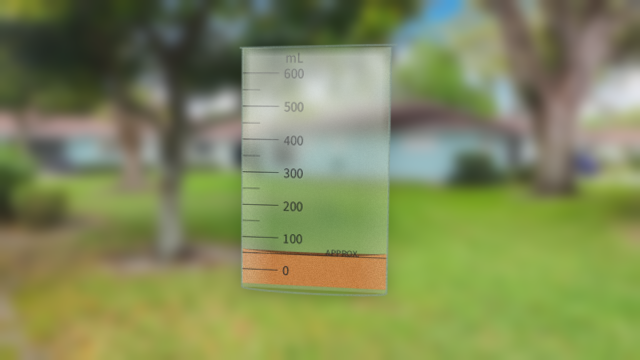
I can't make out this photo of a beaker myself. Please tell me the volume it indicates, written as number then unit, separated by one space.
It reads 50 mL
